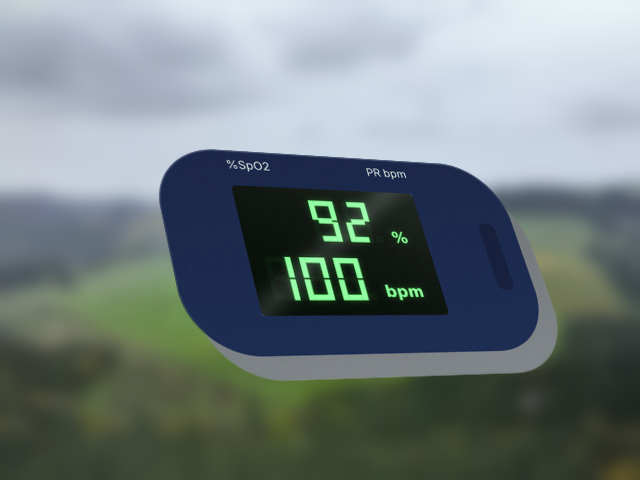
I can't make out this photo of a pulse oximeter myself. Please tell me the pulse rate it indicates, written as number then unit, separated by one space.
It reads 100 bpm
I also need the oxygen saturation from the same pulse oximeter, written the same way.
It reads 92 %
